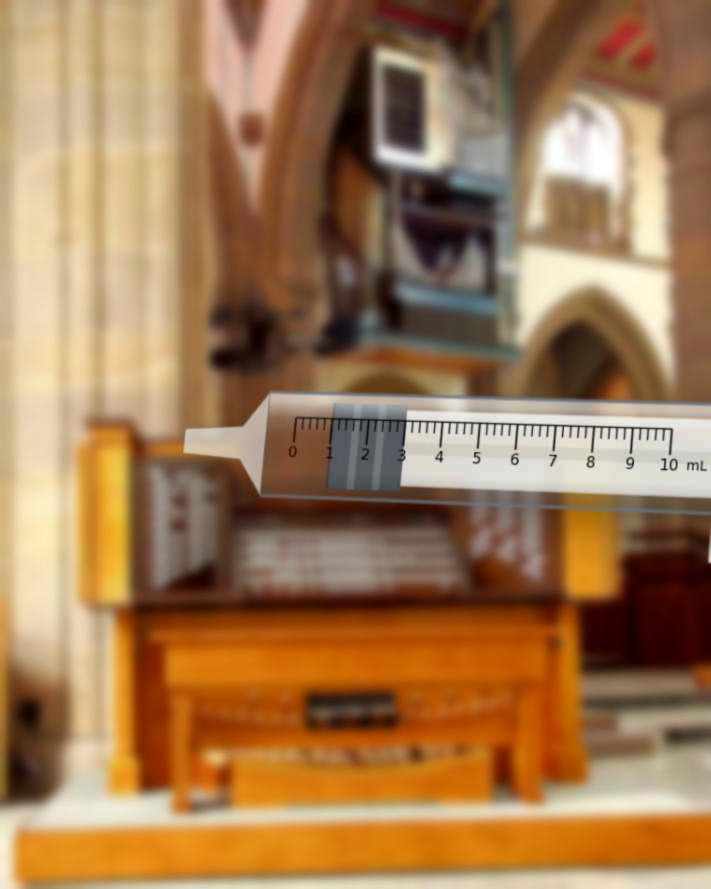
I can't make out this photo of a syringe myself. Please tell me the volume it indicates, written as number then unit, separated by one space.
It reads 1 mL
